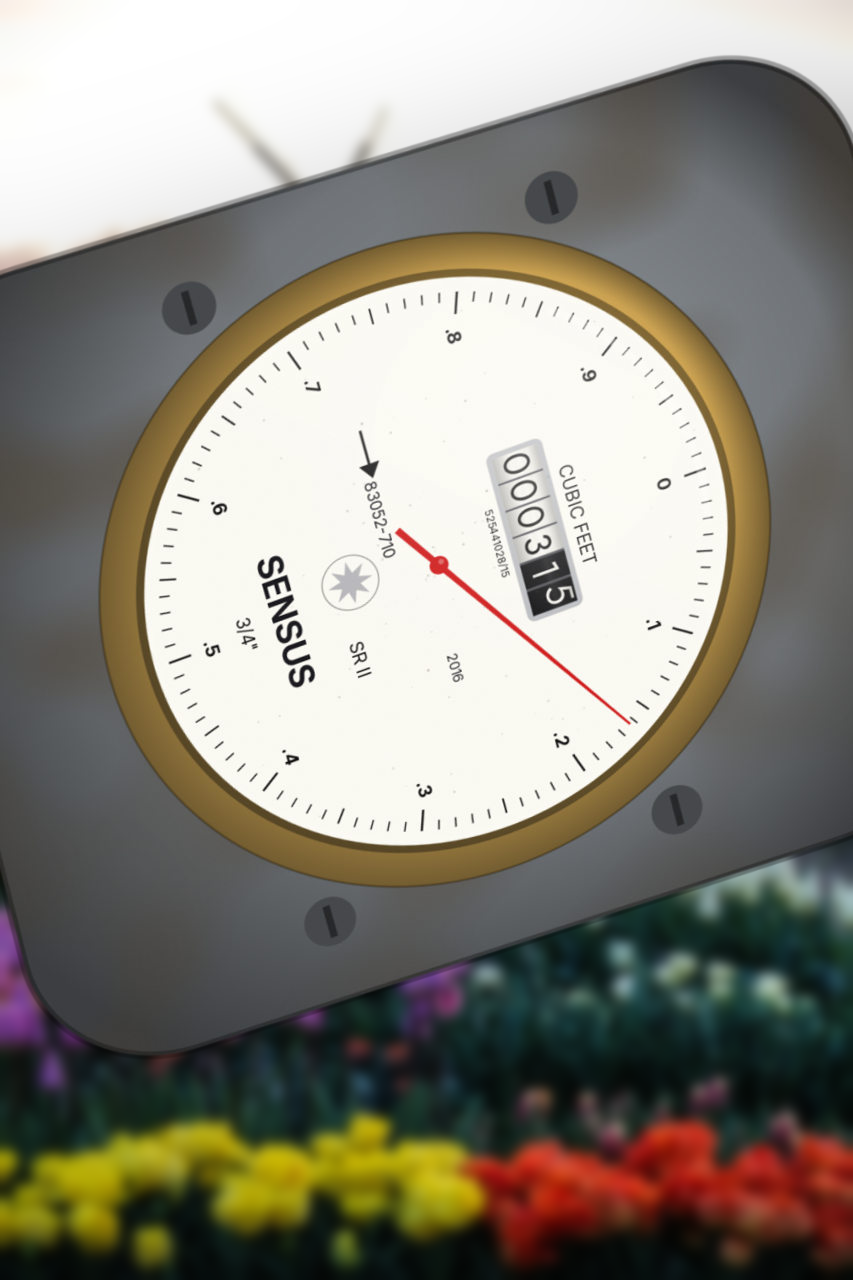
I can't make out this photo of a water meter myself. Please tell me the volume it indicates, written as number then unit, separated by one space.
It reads 315.16 ft³
